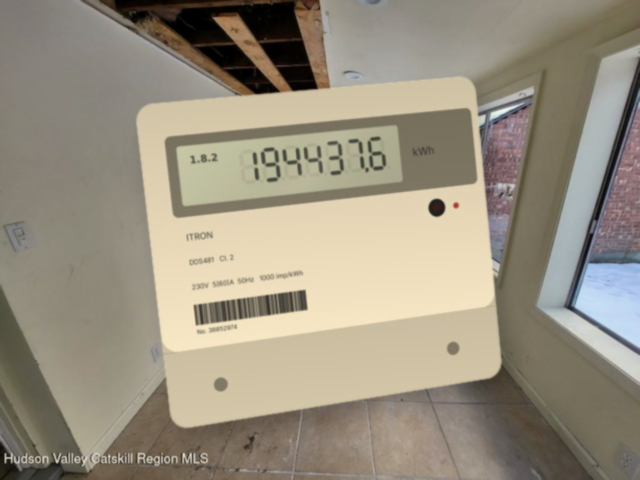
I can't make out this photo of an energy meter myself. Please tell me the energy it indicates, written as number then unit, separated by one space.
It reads 194437.6 kWh
